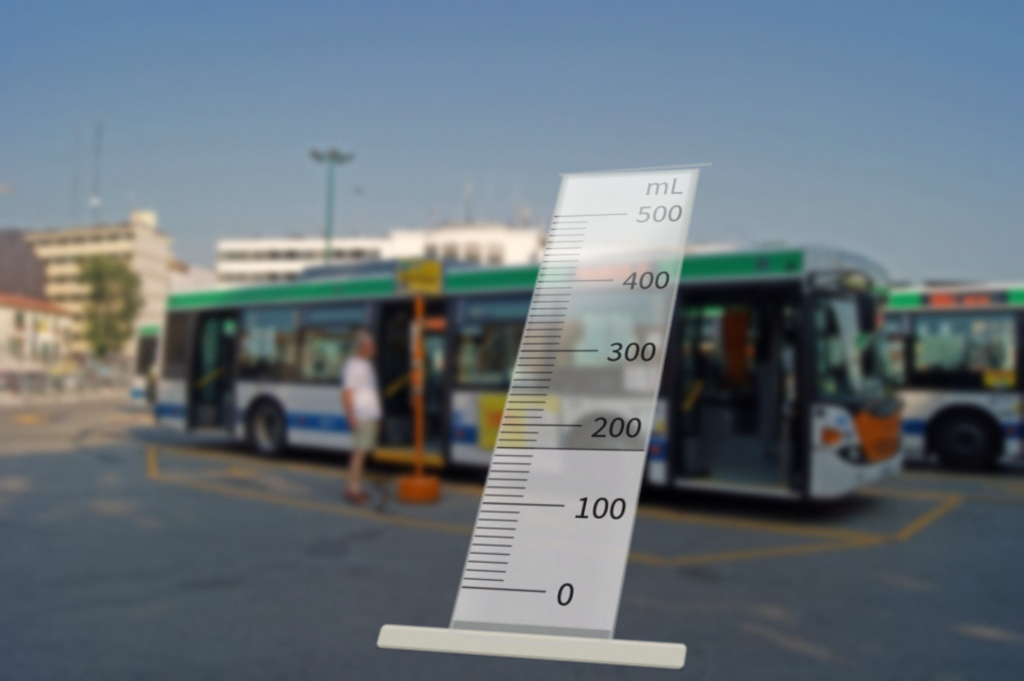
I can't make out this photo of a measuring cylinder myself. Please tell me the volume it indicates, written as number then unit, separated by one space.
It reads 170 mL
